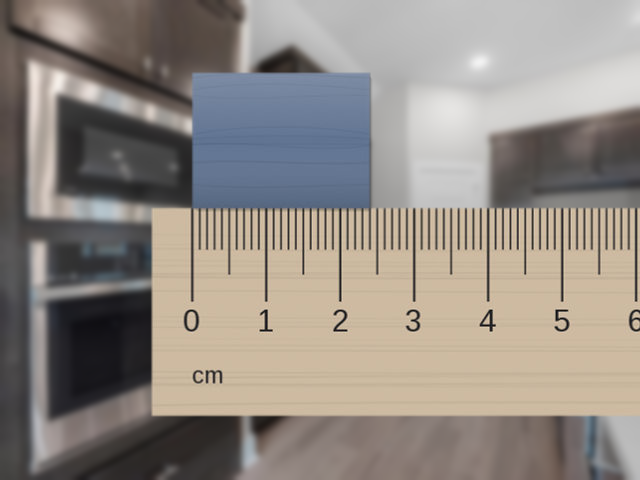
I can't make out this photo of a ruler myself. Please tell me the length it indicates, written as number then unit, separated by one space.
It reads 2.4 cm
